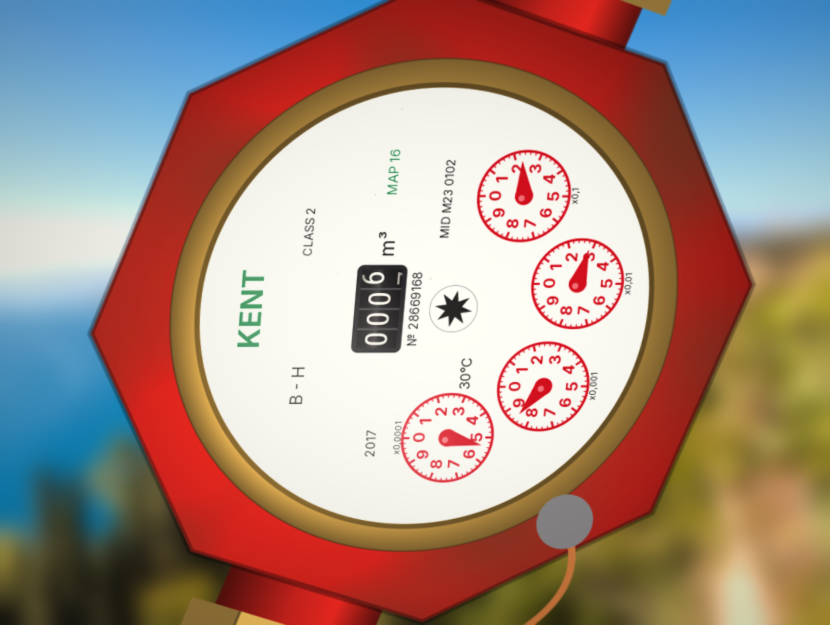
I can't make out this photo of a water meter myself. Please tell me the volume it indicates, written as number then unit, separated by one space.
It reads 6.2285 m³
